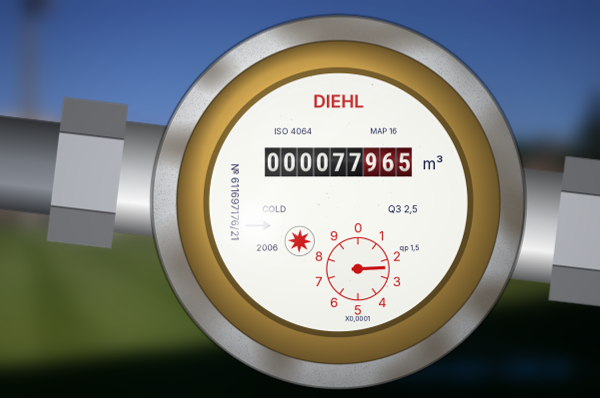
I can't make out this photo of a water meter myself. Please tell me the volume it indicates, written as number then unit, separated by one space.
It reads 77.9652 m³
